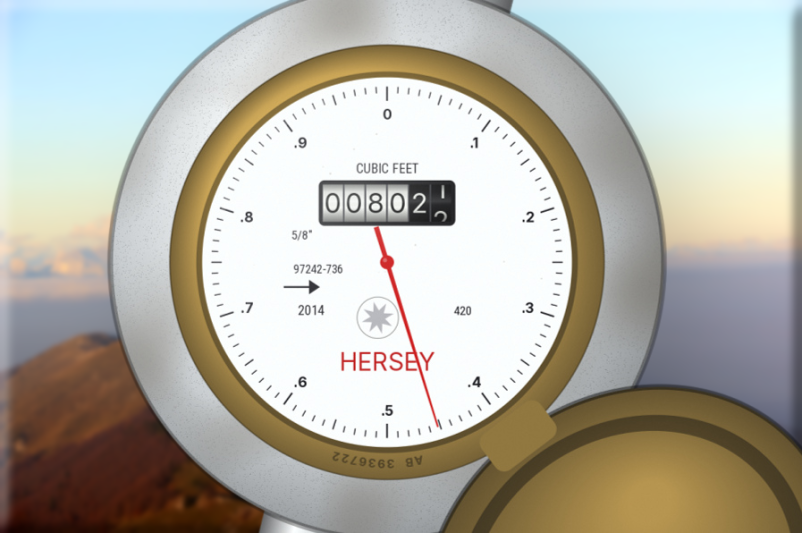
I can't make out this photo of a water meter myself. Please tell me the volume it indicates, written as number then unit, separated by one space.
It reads 8021.45 ft³
